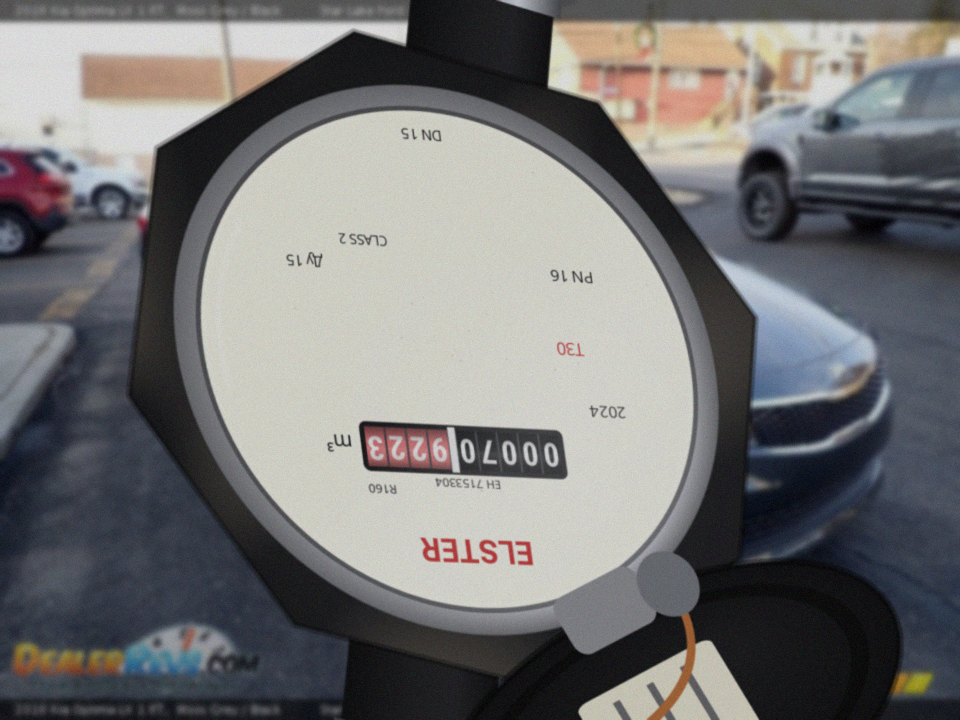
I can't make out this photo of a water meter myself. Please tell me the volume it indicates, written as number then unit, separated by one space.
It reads 70.9223 m³
